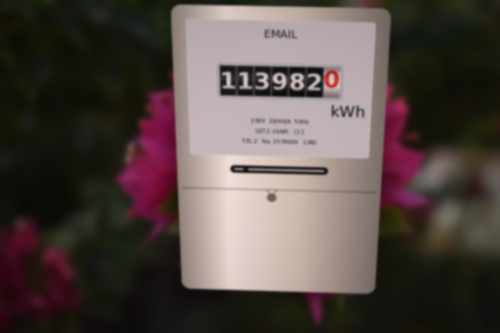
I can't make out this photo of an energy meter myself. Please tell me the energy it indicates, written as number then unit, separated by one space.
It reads 113982.0 kWh
